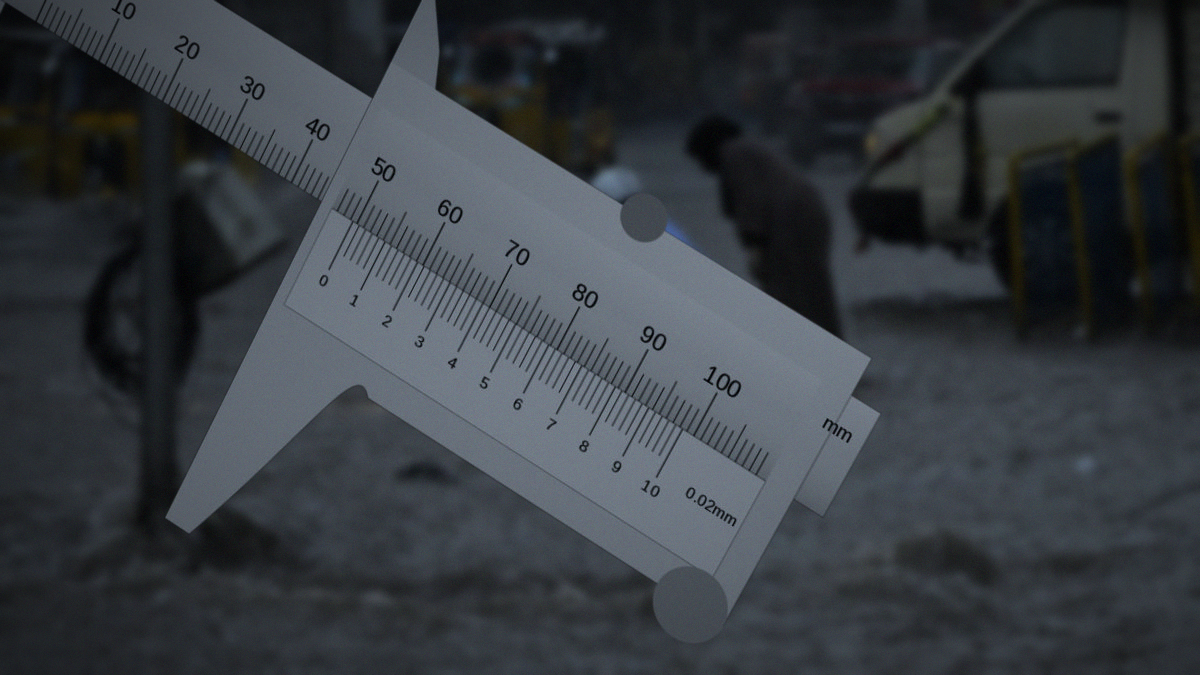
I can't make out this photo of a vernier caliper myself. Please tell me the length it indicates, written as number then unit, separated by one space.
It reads 49.4 mm
